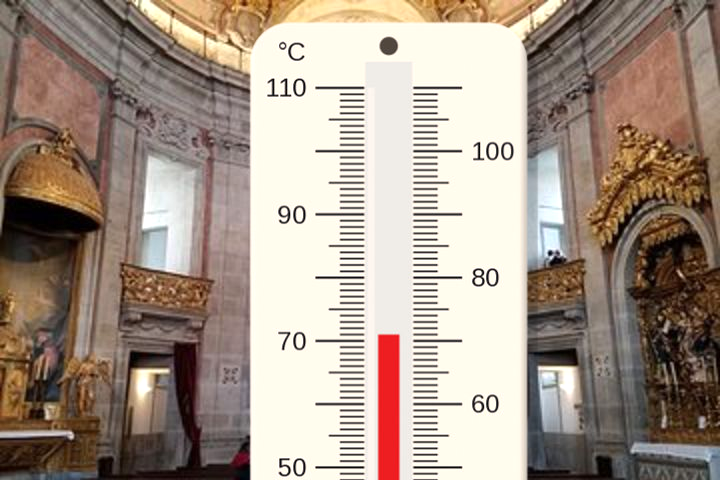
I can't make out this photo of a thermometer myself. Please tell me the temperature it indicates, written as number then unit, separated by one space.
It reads 71 °C
